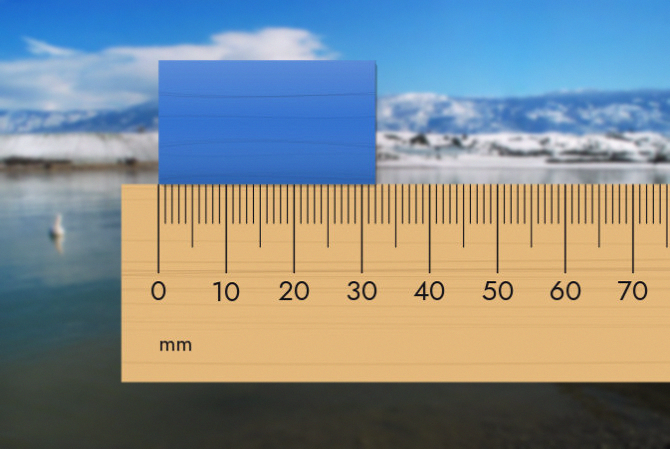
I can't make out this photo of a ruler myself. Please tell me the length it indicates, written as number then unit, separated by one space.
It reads 32 mm
